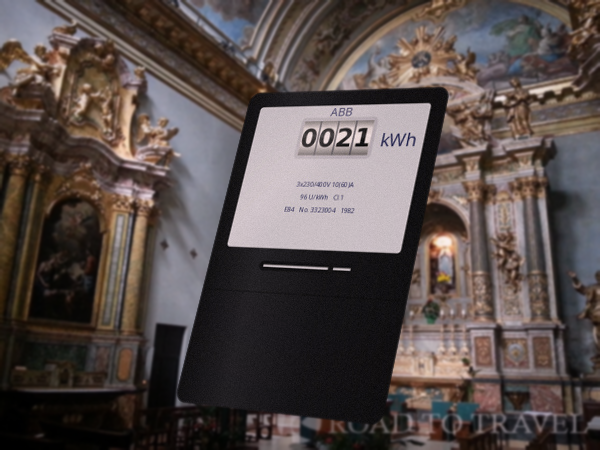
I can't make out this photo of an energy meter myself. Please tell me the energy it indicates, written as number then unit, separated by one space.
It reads 21 kWh
